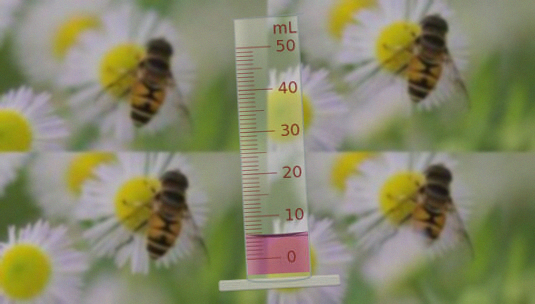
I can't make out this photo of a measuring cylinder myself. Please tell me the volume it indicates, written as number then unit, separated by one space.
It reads 5 mL
